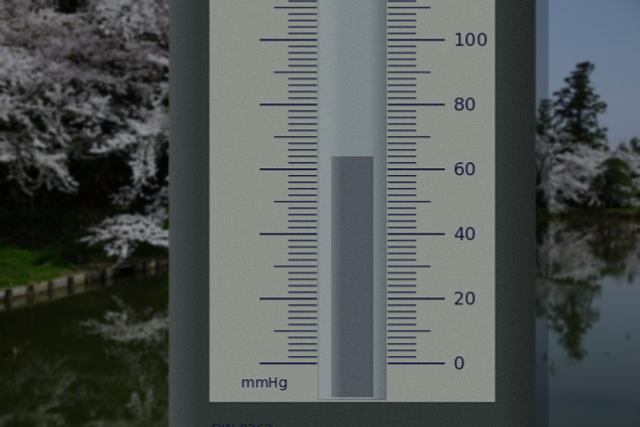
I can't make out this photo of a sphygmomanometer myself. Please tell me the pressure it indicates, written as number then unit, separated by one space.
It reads 64 mmHg
